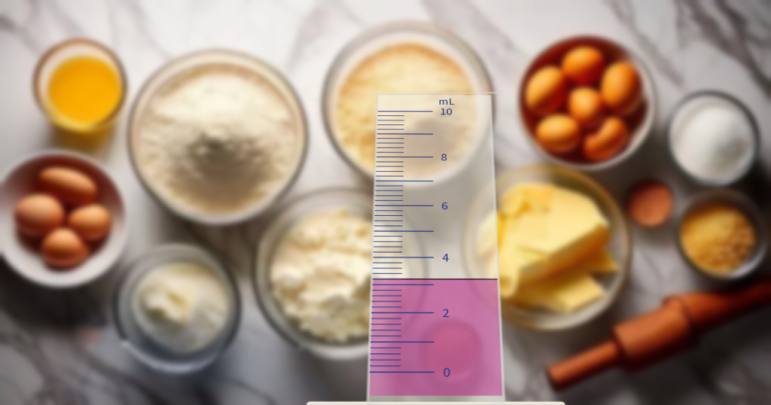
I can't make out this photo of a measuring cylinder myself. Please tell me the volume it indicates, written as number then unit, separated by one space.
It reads 3.2 mL
